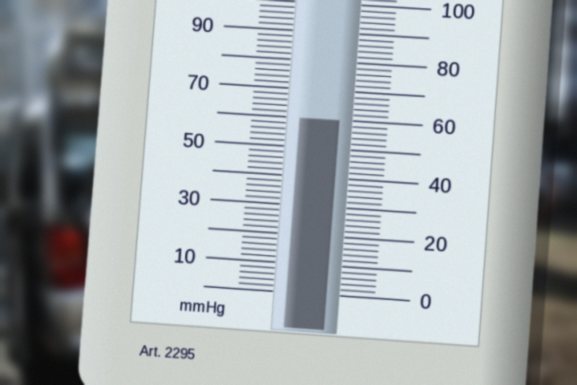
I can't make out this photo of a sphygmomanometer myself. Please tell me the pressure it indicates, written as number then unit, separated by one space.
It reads 60 mmHg
